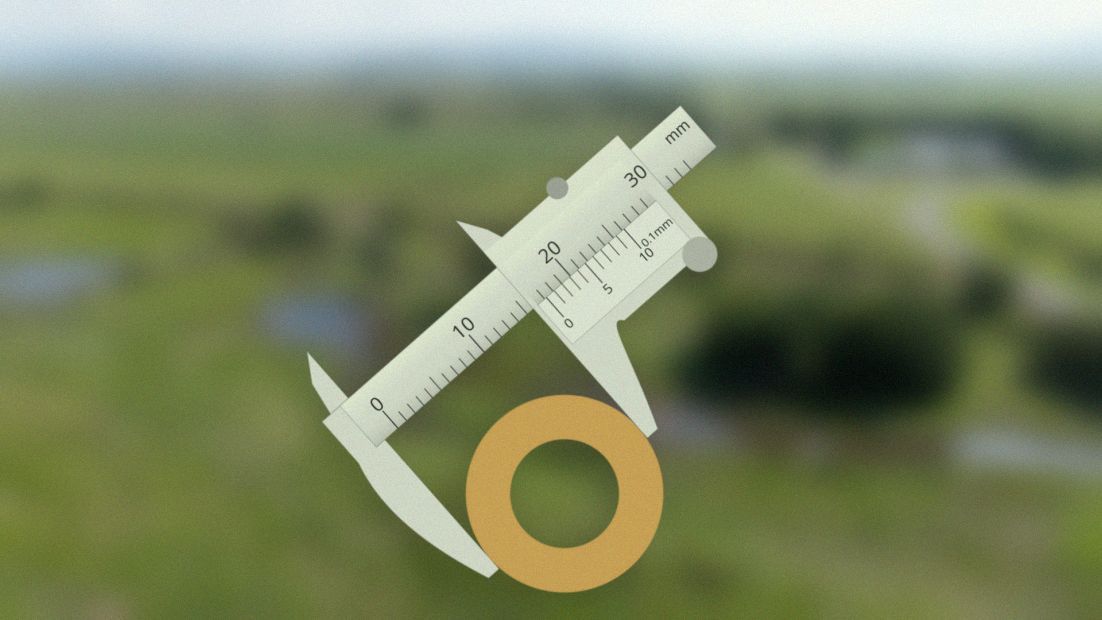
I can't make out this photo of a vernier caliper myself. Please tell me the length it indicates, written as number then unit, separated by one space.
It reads 17.2 mm
